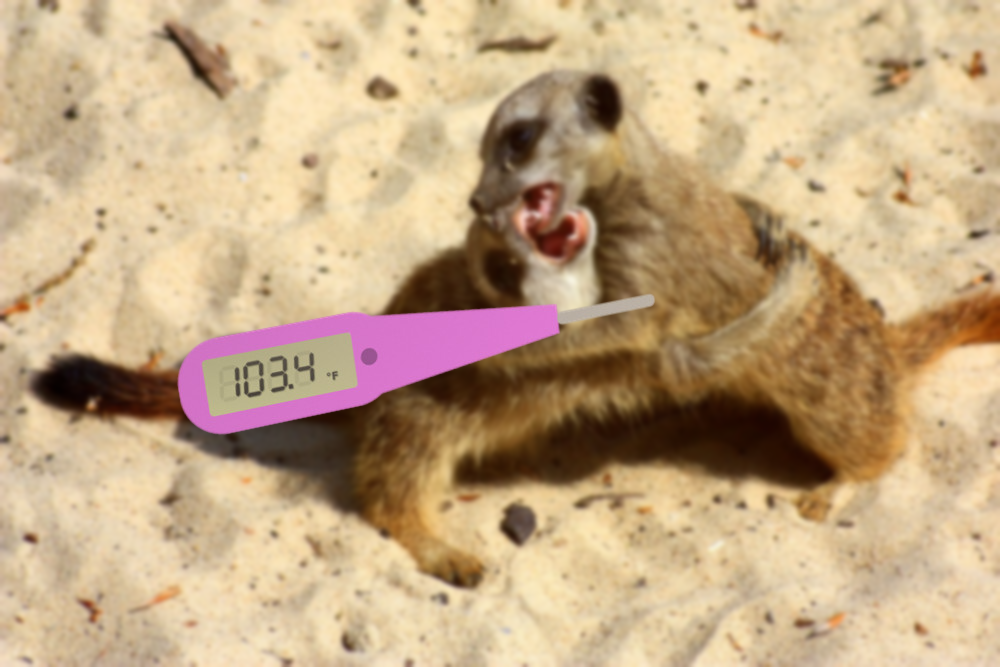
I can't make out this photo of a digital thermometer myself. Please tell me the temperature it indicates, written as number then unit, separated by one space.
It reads 103.4 °F
